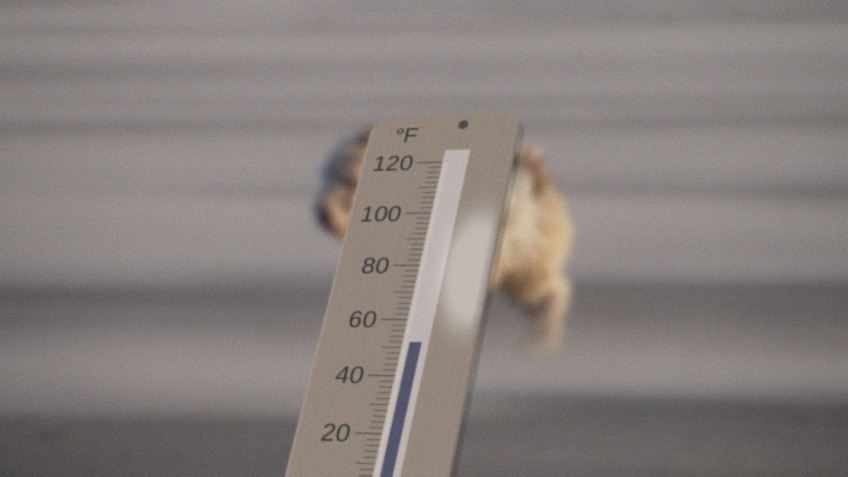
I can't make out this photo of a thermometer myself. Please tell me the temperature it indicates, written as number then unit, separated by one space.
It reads 52 °F
